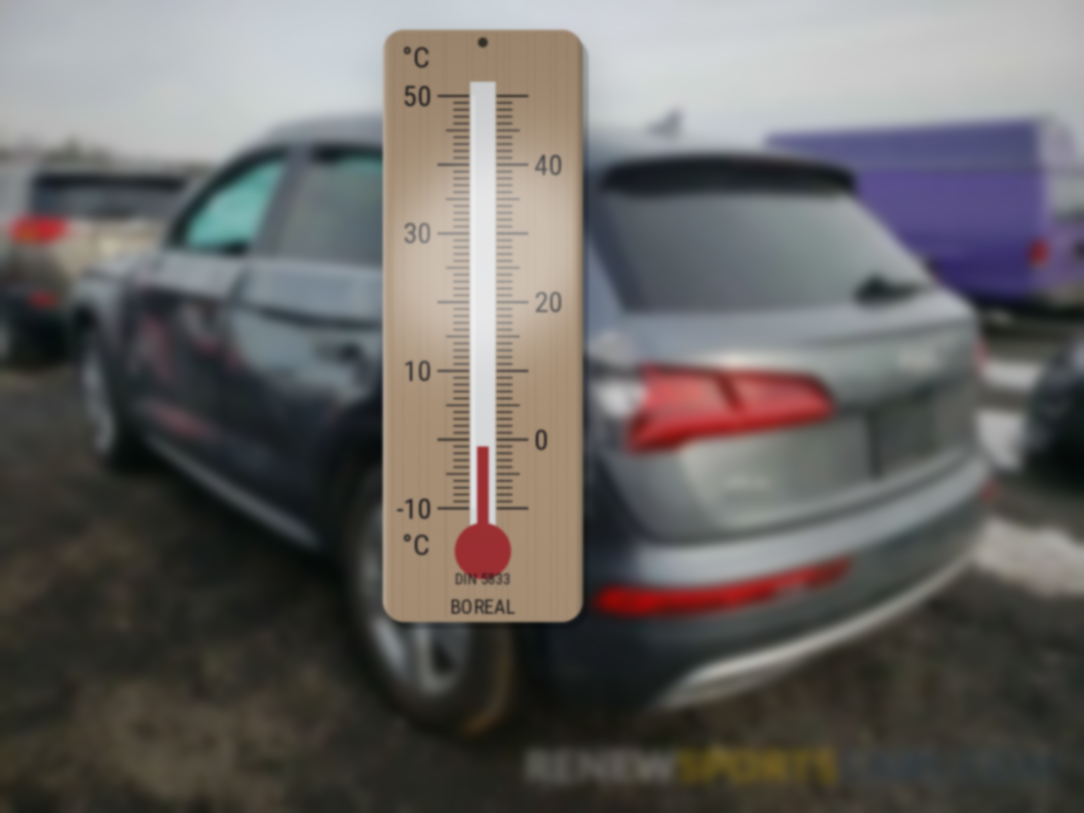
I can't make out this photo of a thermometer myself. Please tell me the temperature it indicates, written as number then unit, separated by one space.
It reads -1 °C
